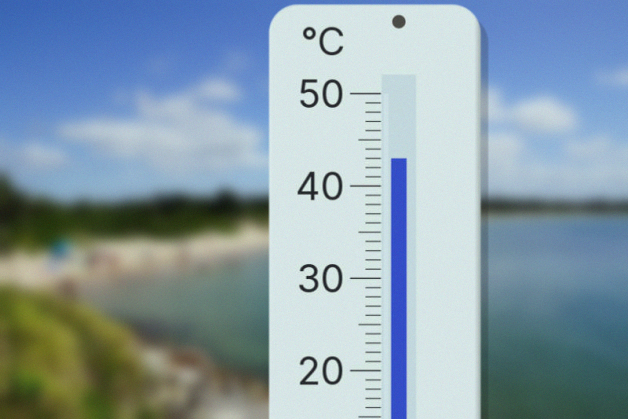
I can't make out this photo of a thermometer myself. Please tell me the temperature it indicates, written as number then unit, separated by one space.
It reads 43 °C
